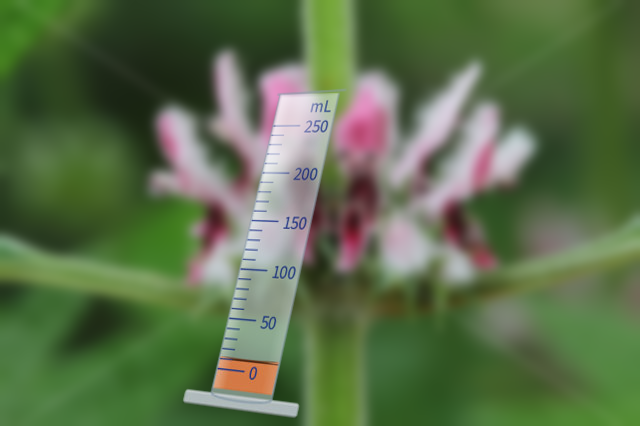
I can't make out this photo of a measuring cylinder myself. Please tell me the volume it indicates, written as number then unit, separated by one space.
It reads 10 mL
